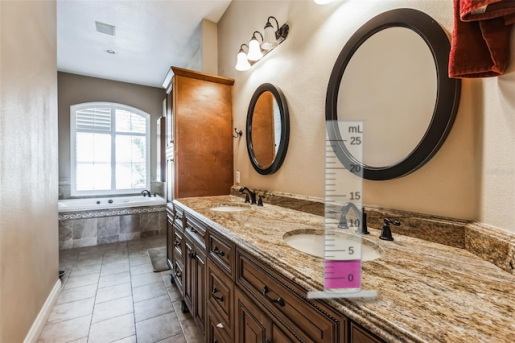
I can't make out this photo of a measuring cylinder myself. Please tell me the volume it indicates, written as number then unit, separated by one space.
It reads 3 mL
